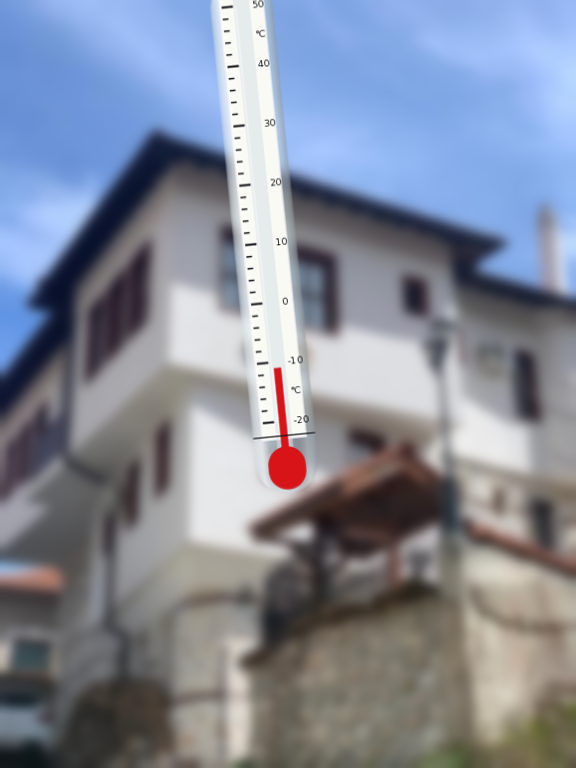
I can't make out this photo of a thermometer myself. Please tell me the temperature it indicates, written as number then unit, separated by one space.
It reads -11 °C
